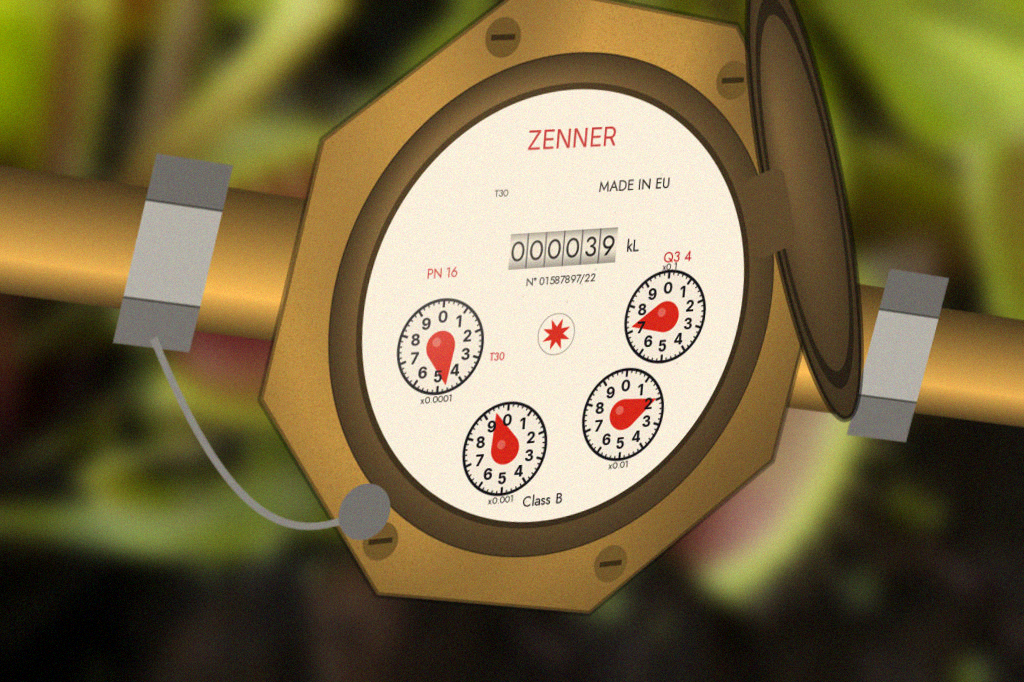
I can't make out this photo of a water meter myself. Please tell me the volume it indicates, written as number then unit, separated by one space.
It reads 39.7194 kL
